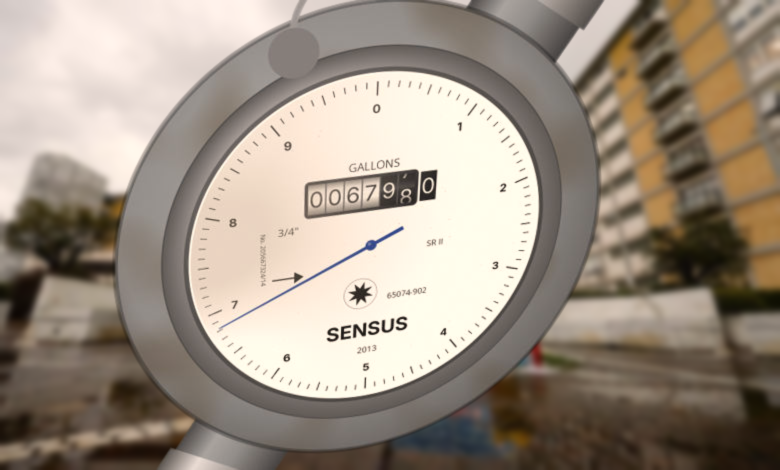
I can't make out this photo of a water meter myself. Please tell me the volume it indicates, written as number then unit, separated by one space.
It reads 67976.8 gal
